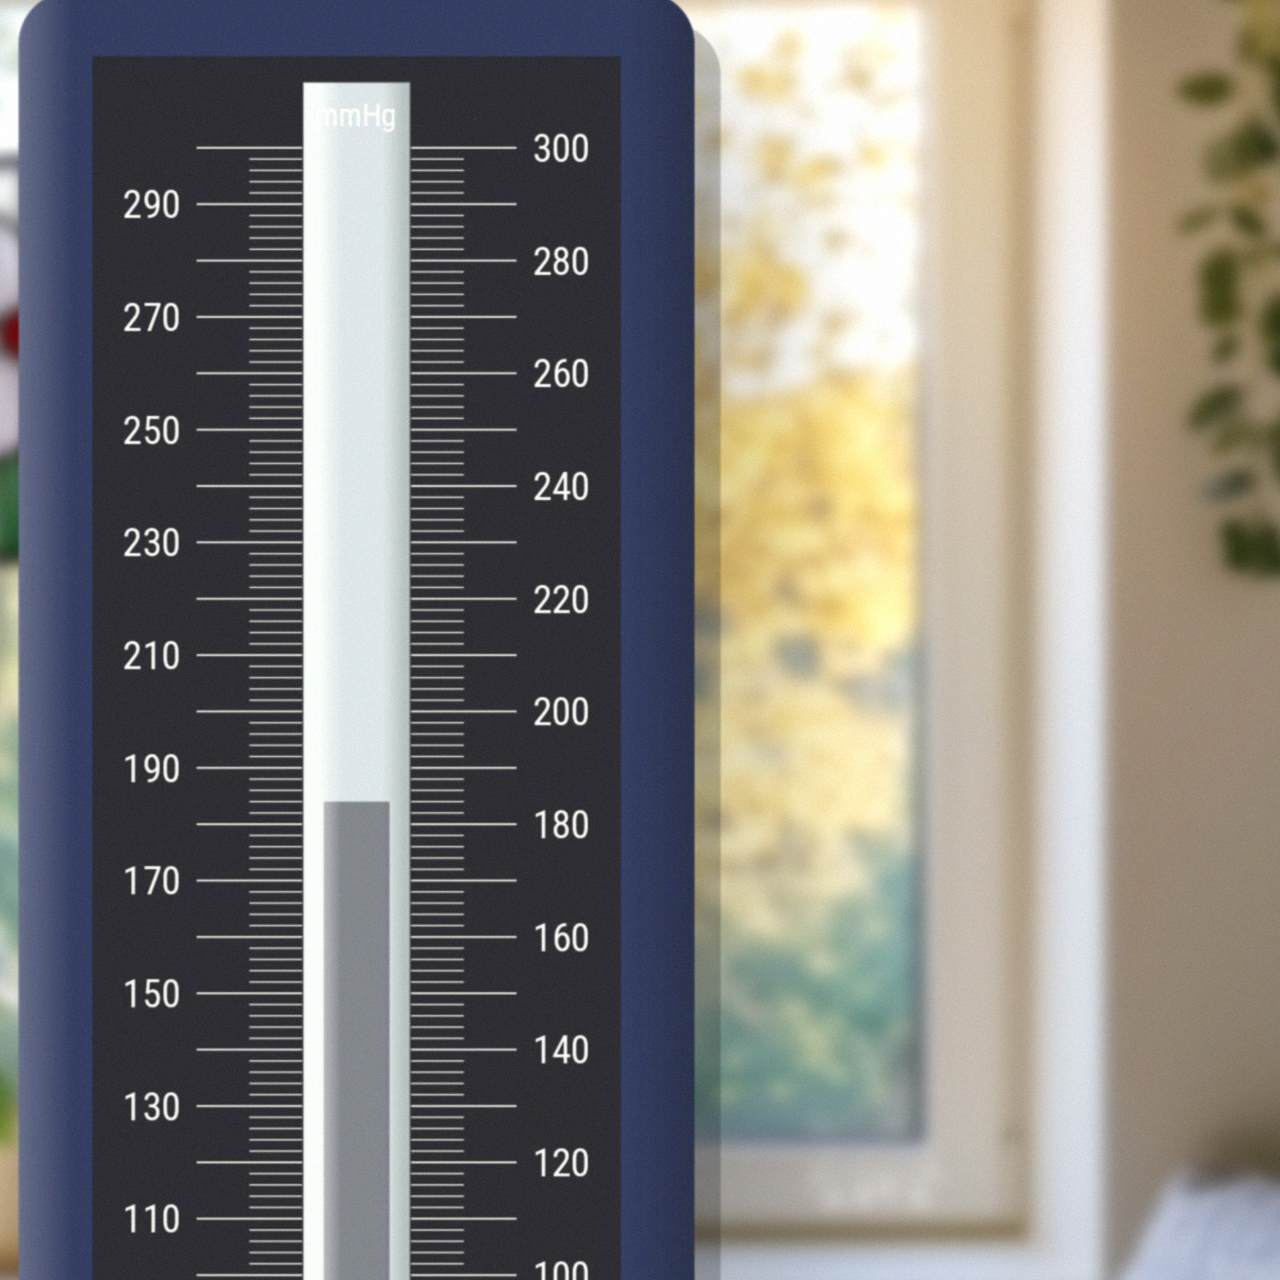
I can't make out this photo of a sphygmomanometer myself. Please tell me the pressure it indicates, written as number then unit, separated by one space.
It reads 184 mmHg
